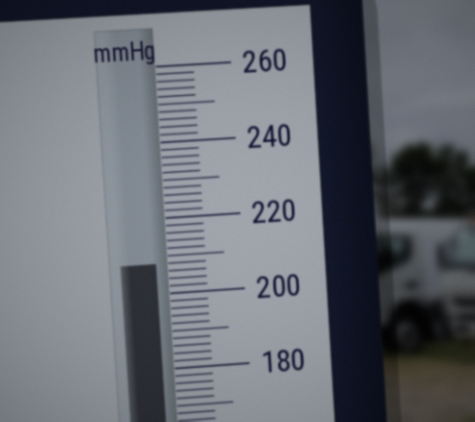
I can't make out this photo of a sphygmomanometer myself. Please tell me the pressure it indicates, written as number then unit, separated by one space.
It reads 208 mmHg
